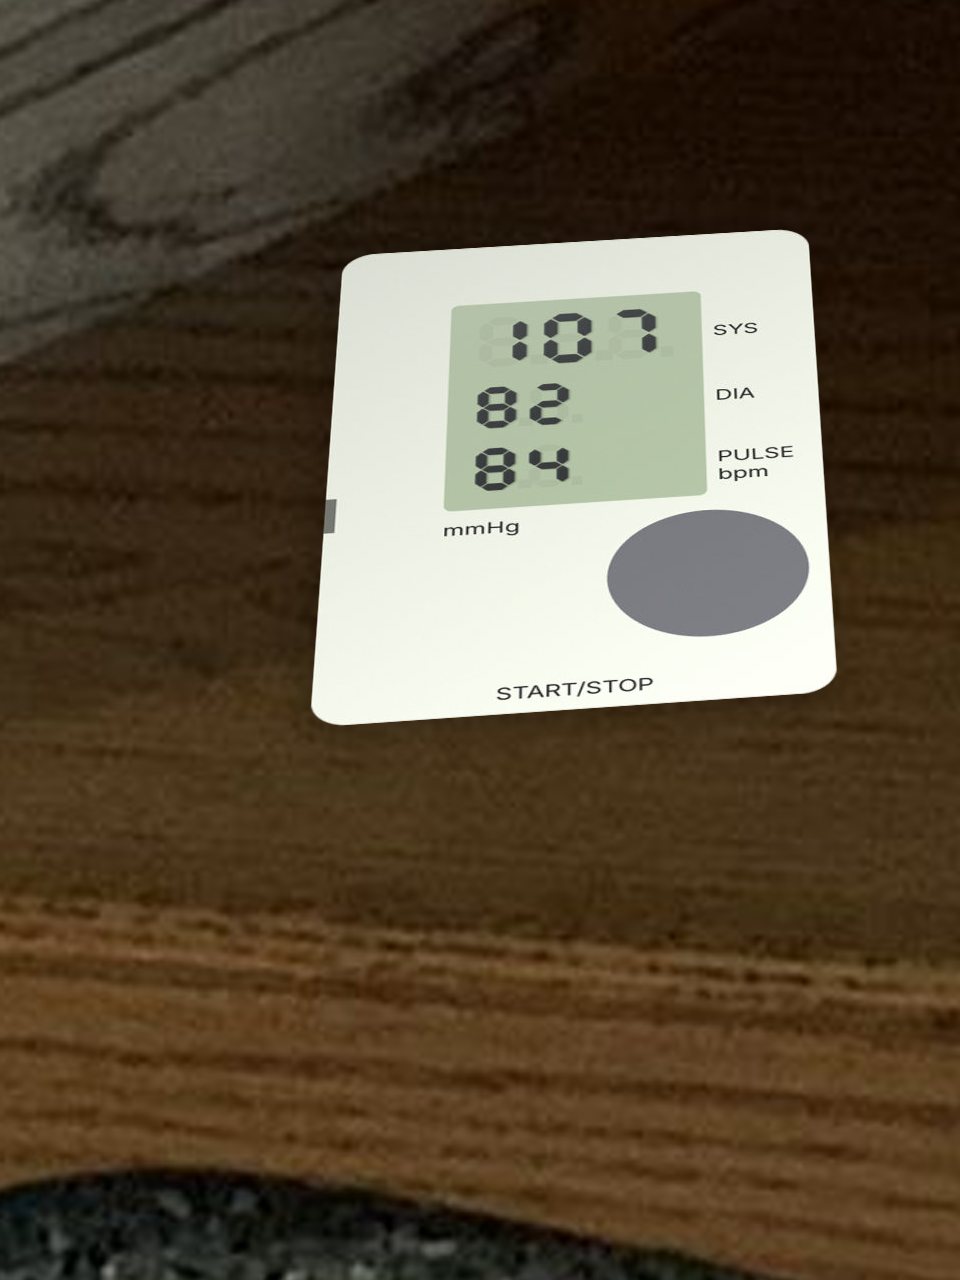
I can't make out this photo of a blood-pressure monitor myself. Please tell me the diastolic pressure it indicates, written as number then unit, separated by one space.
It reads 82 mmHg
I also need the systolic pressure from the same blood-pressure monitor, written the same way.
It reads 107 mmHg
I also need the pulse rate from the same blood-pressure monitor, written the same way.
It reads 84 bpm
